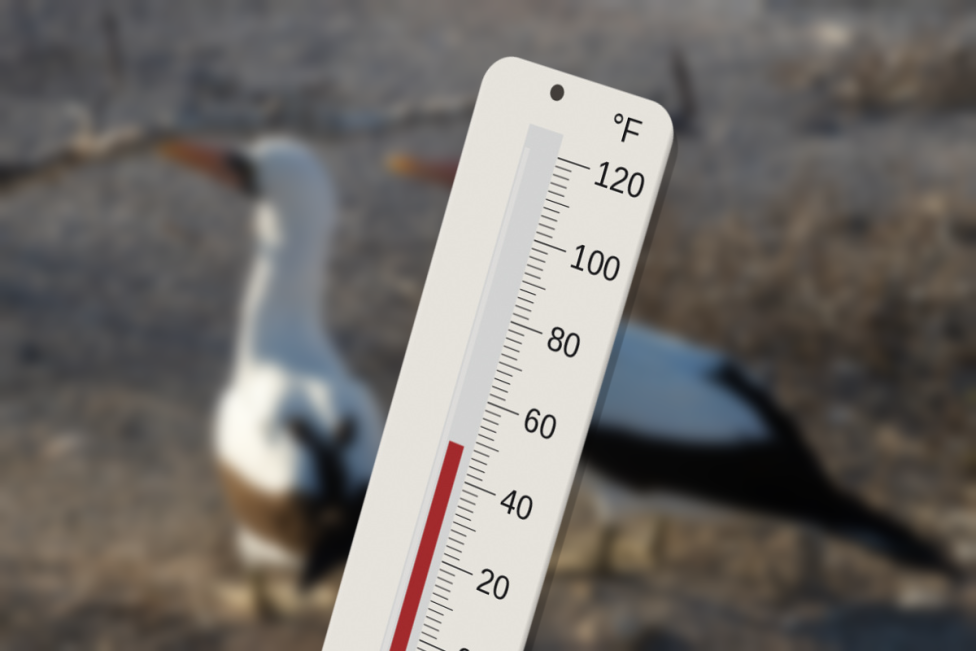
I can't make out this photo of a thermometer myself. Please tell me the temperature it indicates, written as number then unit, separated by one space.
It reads 48 °F
